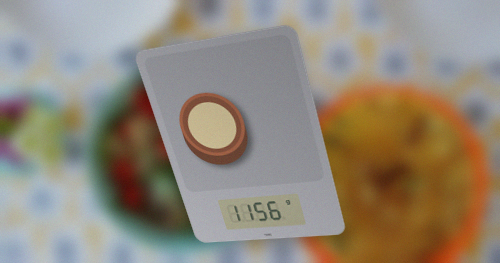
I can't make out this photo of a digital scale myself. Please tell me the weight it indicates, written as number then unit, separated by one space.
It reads 1156 g
